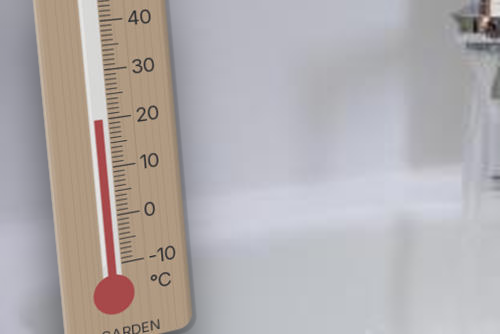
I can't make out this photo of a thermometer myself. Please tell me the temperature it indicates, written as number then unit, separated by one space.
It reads 20 °C
